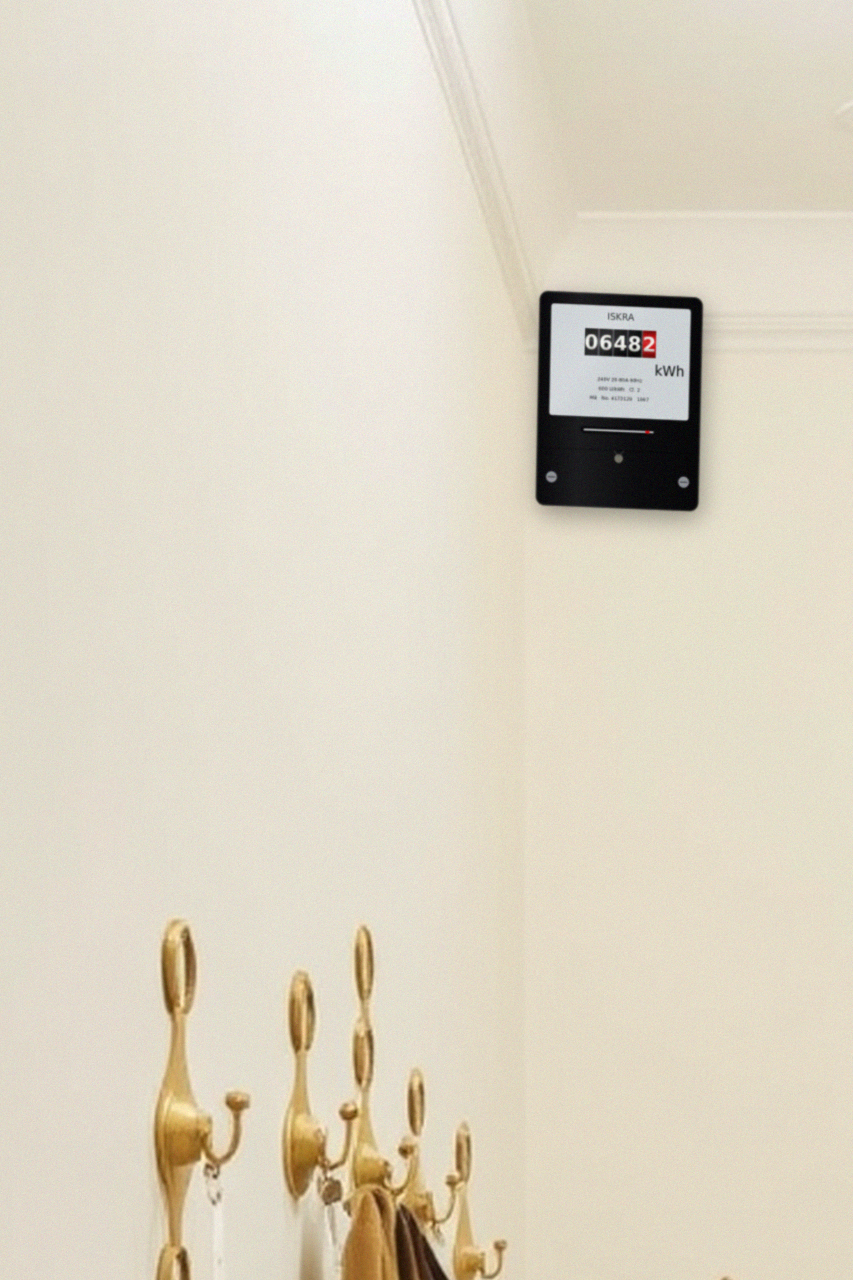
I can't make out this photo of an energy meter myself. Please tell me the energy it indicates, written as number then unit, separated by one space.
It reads 648.2 kWh
